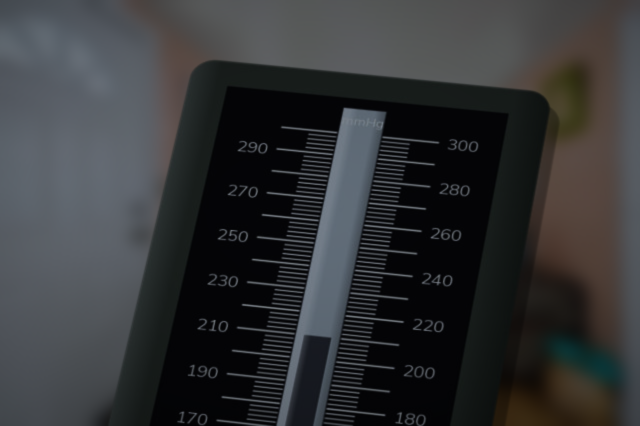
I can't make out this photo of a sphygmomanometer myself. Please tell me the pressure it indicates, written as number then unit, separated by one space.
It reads 210 mmHg
